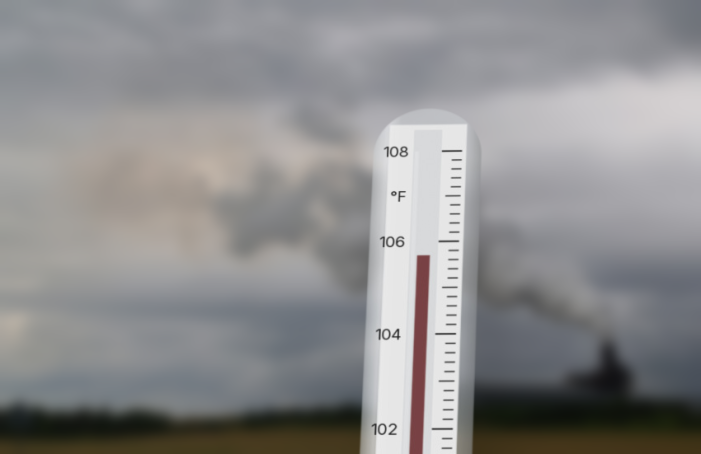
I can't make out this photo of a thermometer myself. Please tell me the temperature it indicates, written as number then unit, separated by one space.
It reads 105.7 °F
